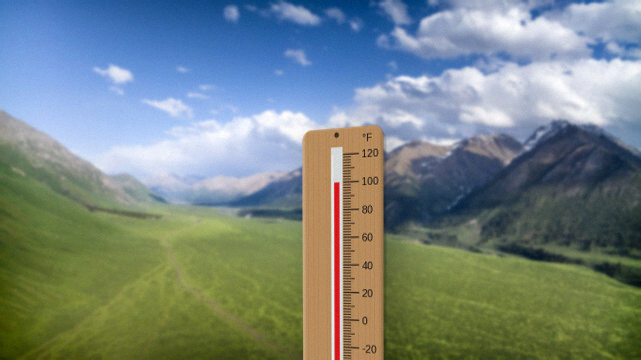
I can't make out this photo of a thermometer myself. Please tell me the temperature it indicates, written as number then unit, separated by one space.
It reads 100 °F
